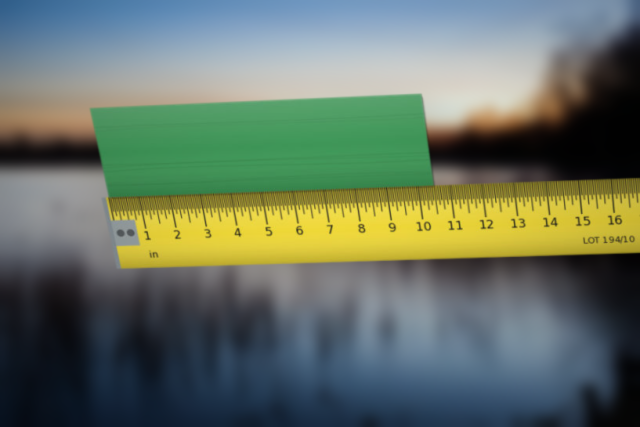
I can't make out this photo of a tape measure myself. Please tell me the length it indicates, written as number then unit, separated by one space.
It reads 10.5 in
